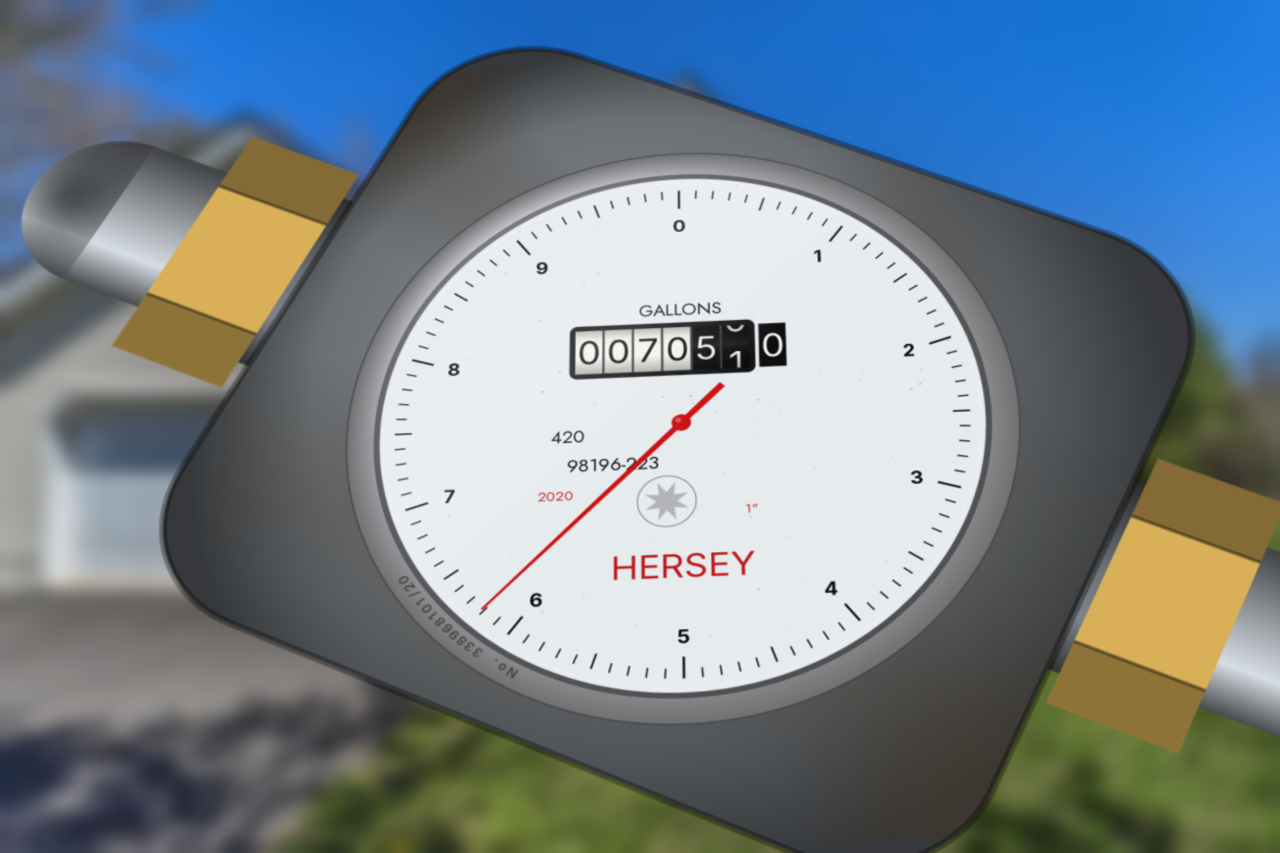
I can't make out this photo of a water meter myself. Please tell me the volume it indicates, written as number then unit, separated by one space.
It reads 70506.2 gal
